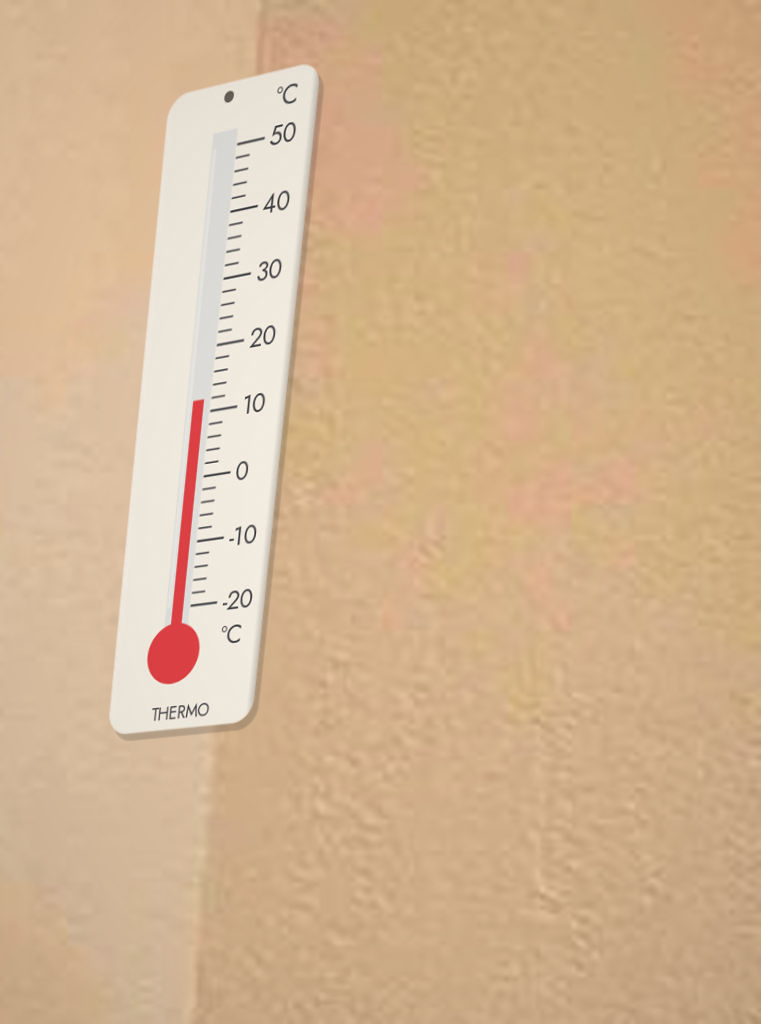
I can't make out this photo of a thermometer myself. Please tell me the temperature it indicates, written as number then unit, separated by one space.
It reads 12 °C
